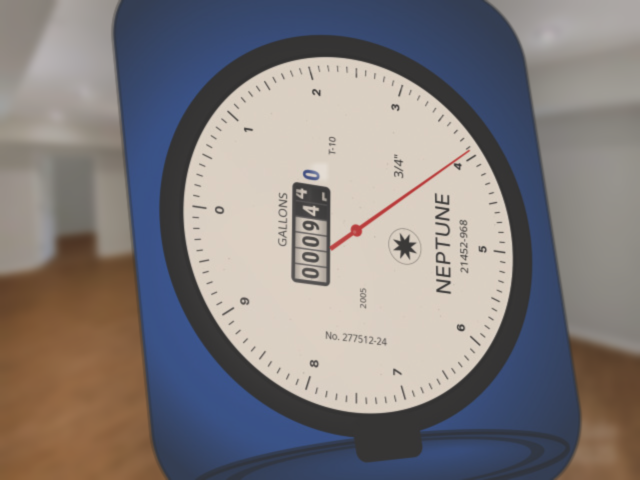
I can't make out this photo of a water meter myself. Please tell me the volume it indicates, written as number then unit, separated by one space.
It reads 9443.9 gal
